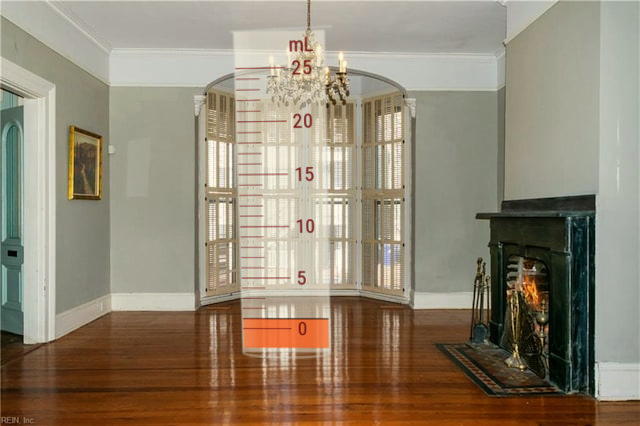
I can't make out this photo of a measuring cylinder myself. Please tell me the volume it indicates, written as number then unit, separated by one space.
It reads 1 mL
